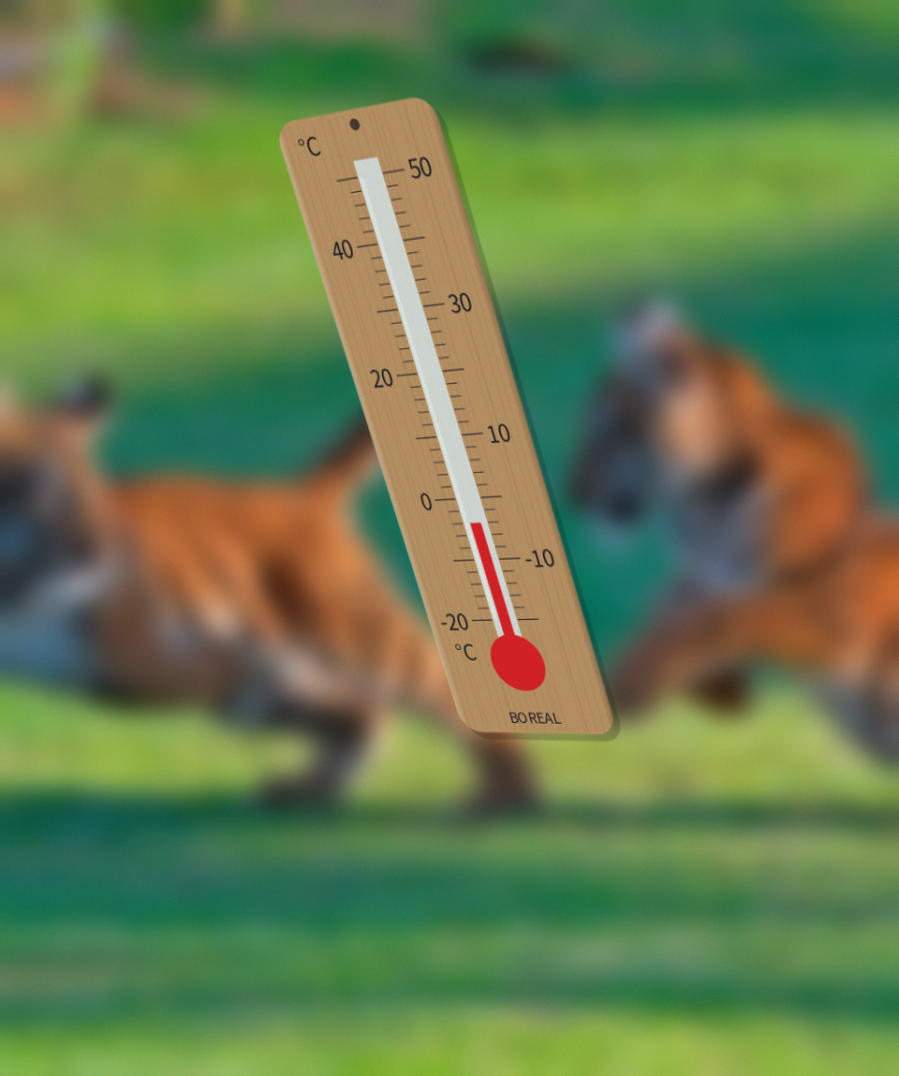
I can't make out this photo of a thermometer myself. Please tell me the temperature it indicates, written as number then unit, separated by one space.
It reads -4 °C
